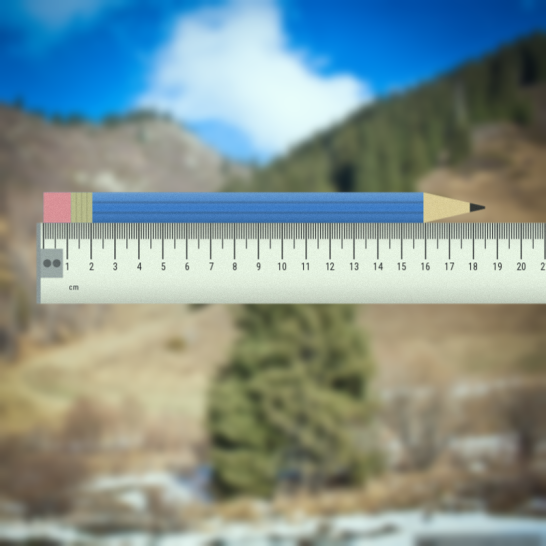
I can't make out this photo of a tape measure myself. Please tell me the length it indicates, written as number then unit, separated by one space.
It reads 18.5 cm
